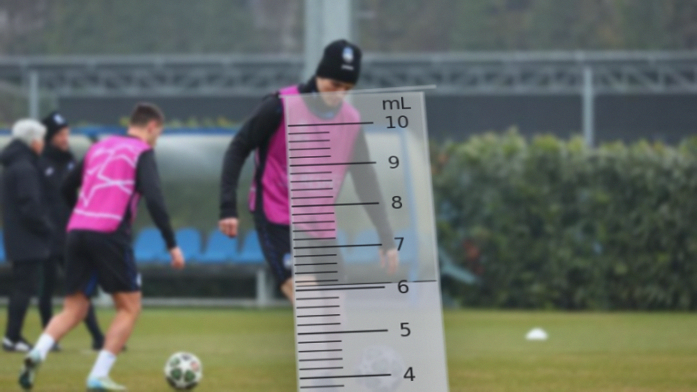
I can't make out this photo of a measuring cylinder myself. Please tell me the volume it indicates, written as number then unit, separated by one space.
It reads 6.1 mL
